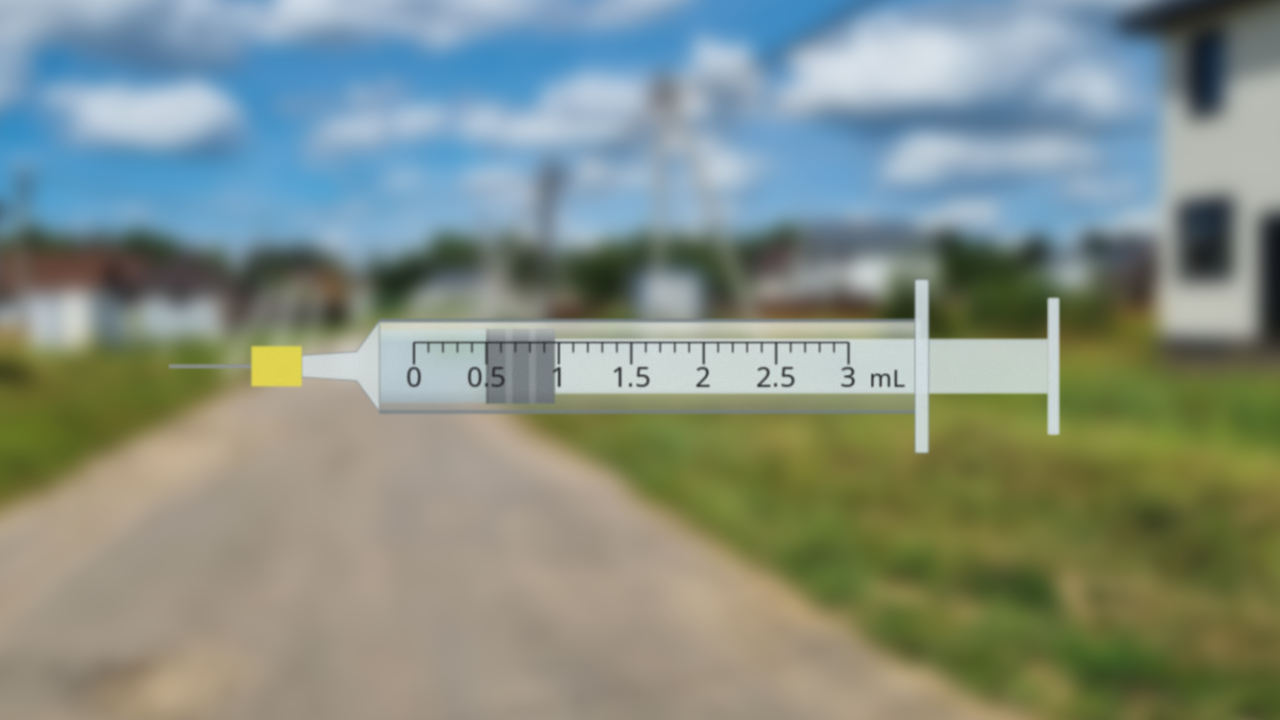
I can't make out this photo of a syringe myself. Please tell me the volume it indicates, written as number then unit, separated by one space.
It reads 0.5 mL
